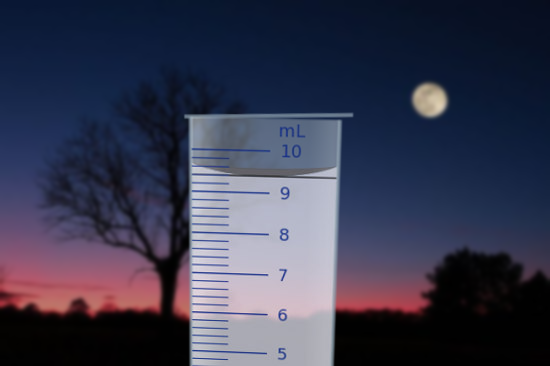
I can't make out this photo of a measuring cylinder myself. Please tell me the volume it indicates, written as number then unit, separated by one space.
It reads 9.4 mL
